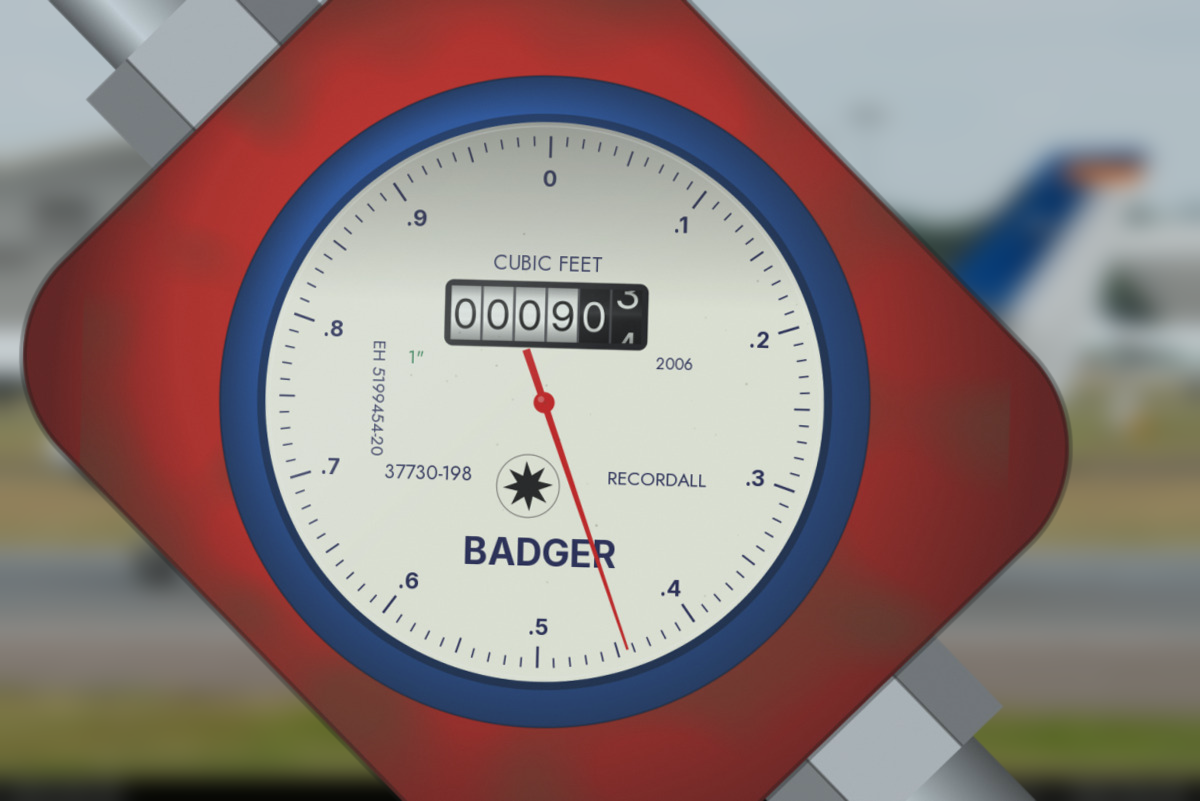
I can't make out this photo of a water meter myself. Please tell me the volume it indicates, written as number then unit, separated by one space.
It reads 903.44 ft³
